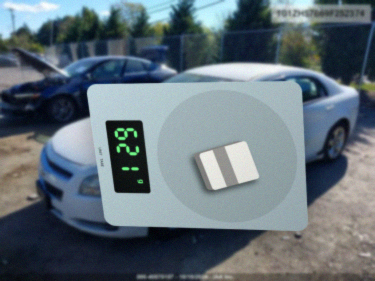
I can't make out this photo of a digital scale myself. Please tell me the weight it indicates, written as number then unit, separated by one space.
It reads 621 g
